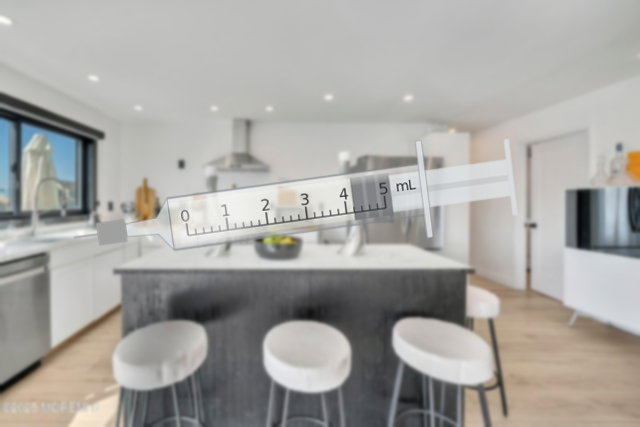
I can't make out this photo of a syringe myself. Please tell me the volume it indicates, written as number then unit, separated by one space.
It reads 4.2 mL
